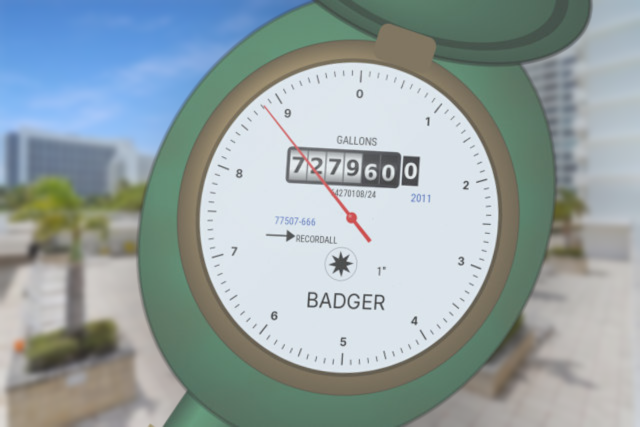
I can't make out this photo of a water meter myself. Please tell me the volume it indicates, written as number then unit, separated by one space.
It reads 7279598.8 gal
